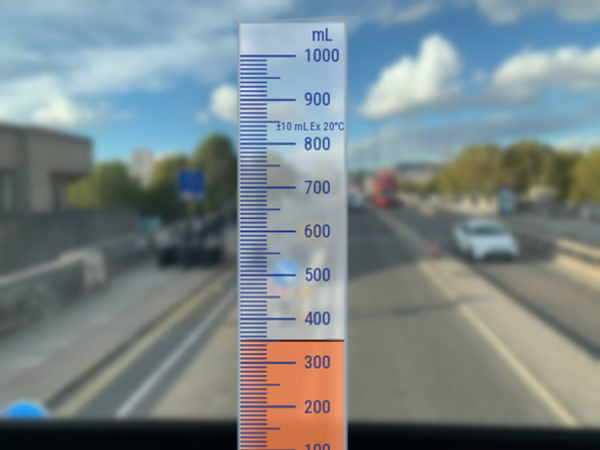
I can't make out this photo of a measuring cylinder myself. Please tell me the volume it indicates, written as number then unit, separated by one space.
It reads 350 mL
